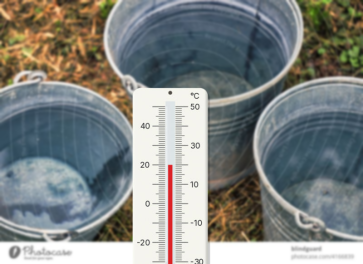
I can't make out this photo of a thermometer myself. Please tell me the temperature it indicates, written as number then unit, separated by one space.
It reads 20 °C
